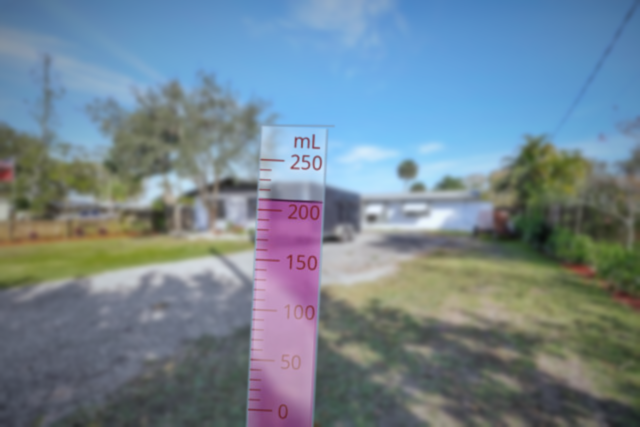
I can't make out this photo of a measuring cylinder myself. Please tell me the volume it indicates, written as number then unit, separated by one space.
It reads 210 mL
